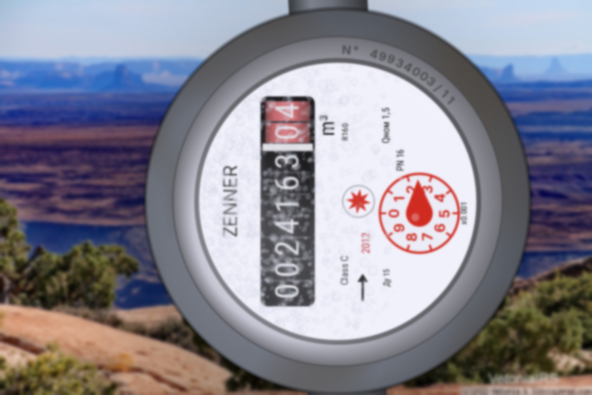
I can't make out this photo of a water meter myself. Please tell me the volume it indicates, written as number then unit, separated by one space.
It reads 24163.042 m³
